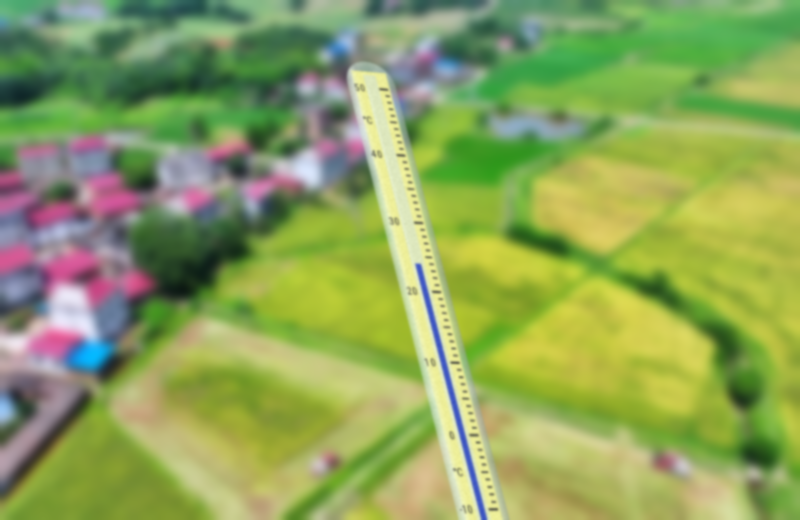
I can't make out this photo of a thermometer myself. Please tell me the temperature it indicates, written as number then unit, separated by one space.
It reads 24 °C
